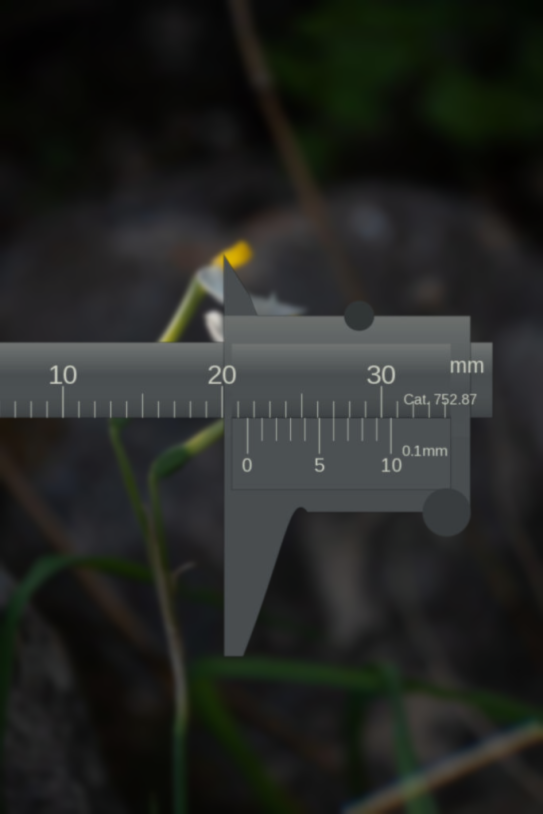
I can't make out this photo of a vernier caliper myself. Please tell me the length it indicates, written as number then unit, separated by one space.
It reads 21.6 mm
